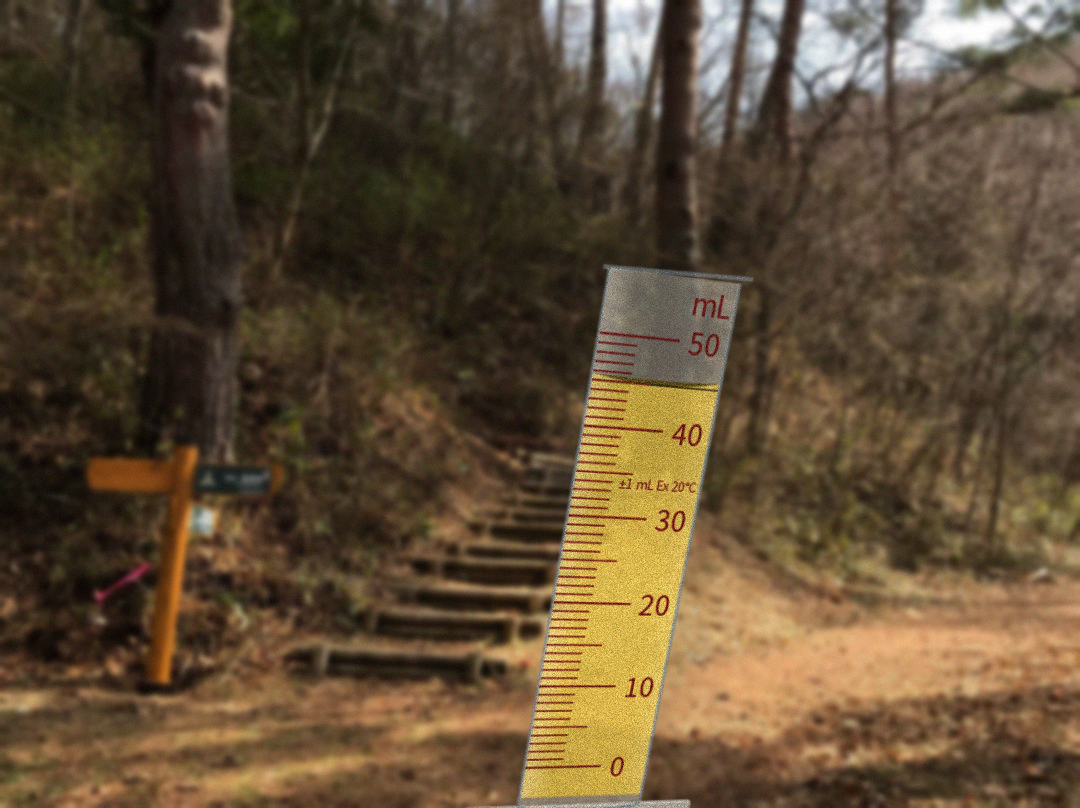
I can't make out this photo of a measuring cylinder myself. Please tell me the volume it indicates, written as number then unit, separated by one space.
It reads 45 mL
